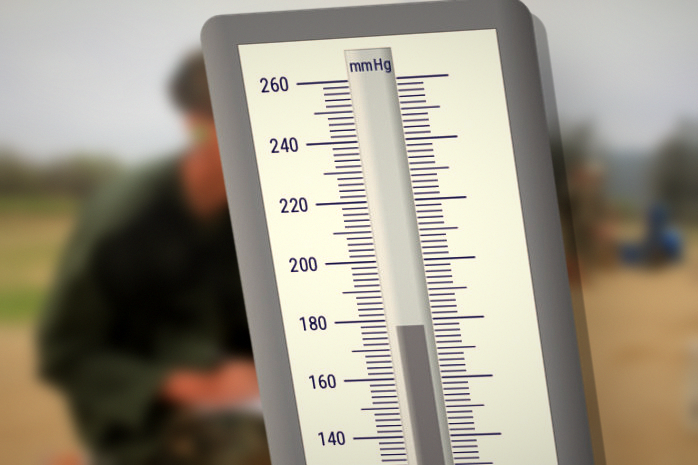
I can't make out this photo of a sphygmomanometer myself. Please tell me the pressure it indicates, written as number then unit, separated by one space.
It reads 178 mmHg
